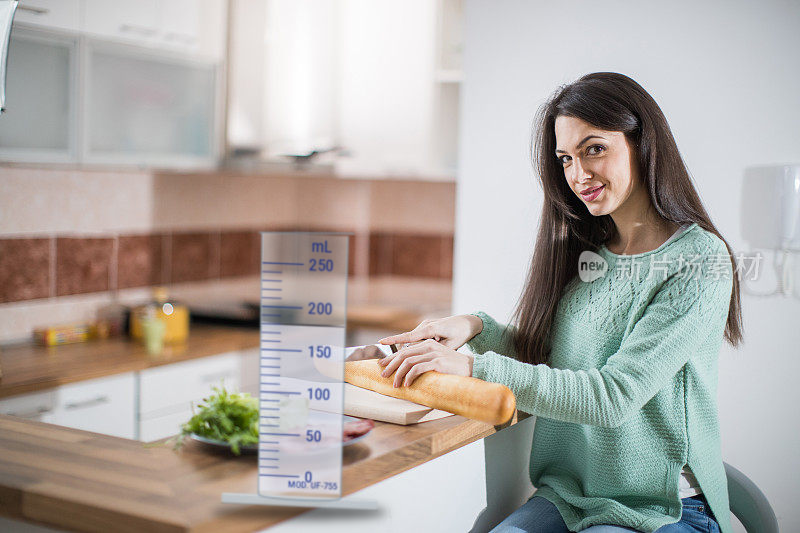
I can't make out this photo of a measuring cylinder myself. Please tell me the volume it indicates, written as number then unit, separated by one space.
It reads 180 mL
